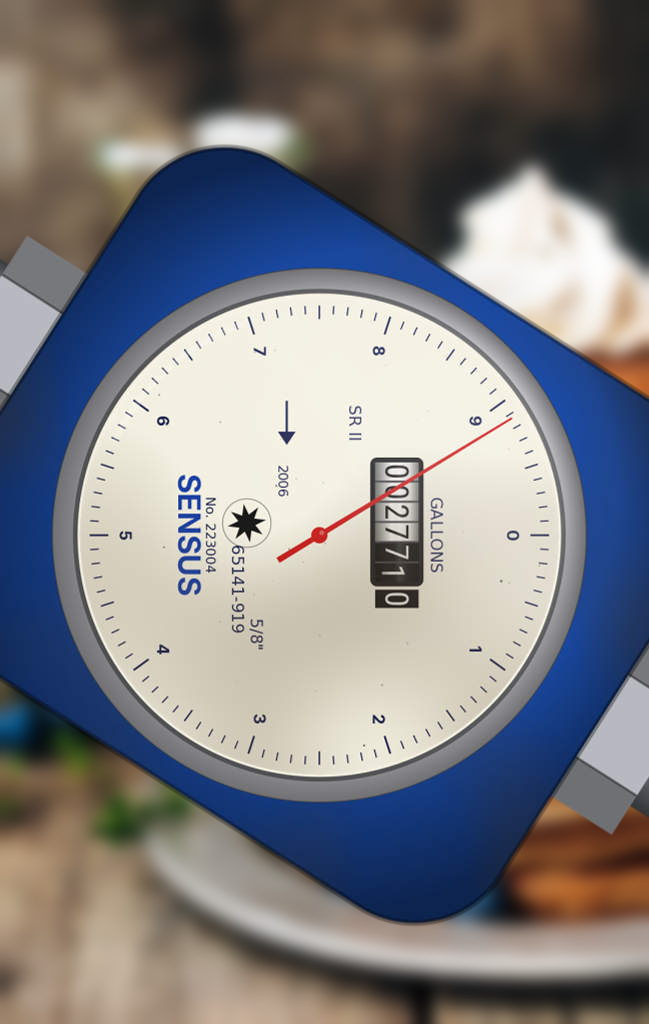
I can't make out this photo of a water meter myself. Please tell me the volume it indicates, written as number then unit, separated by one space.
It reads 27709.1 gal
